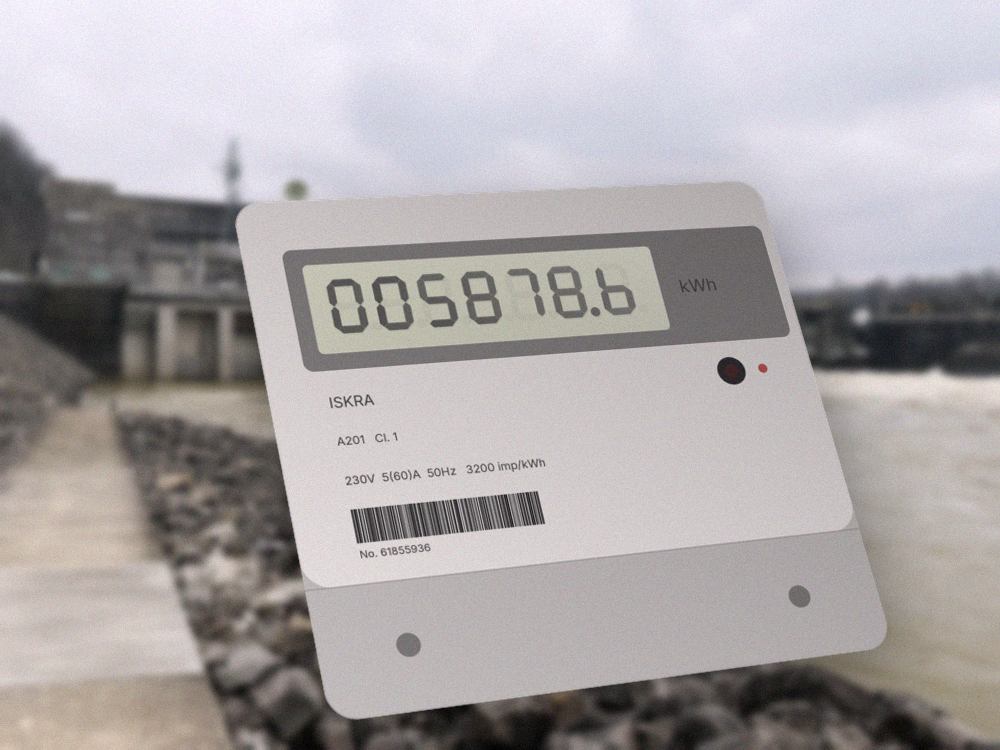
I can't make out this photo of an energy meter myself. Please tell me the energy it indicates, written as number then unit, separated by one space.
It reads 5878.6 kWh
